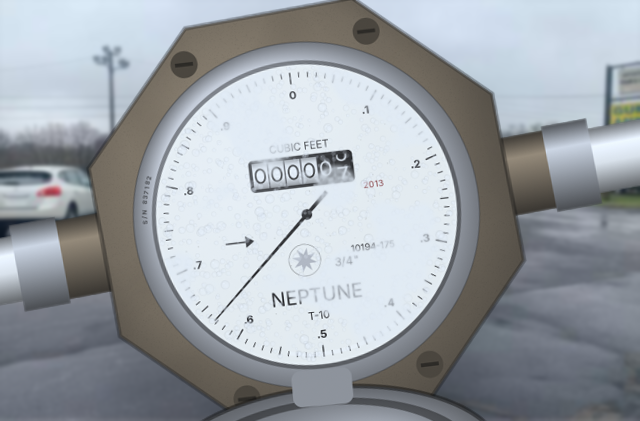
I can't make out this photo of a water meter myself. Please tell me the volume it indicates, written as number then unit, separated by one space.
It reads 6.63 ft³
